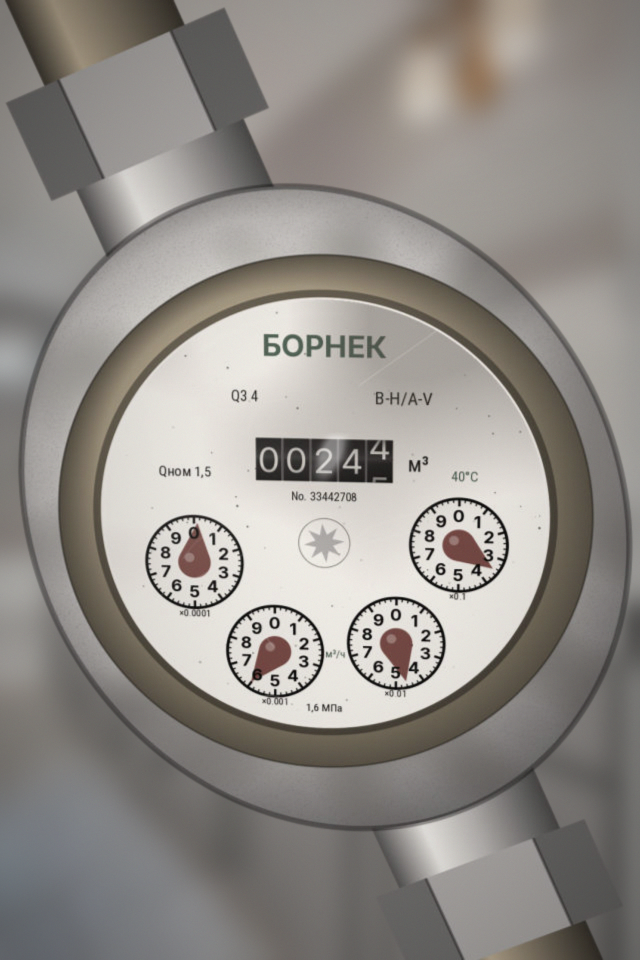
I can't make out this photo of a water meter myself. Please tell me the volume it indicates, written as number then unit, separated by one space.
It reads 244.3460 m³
